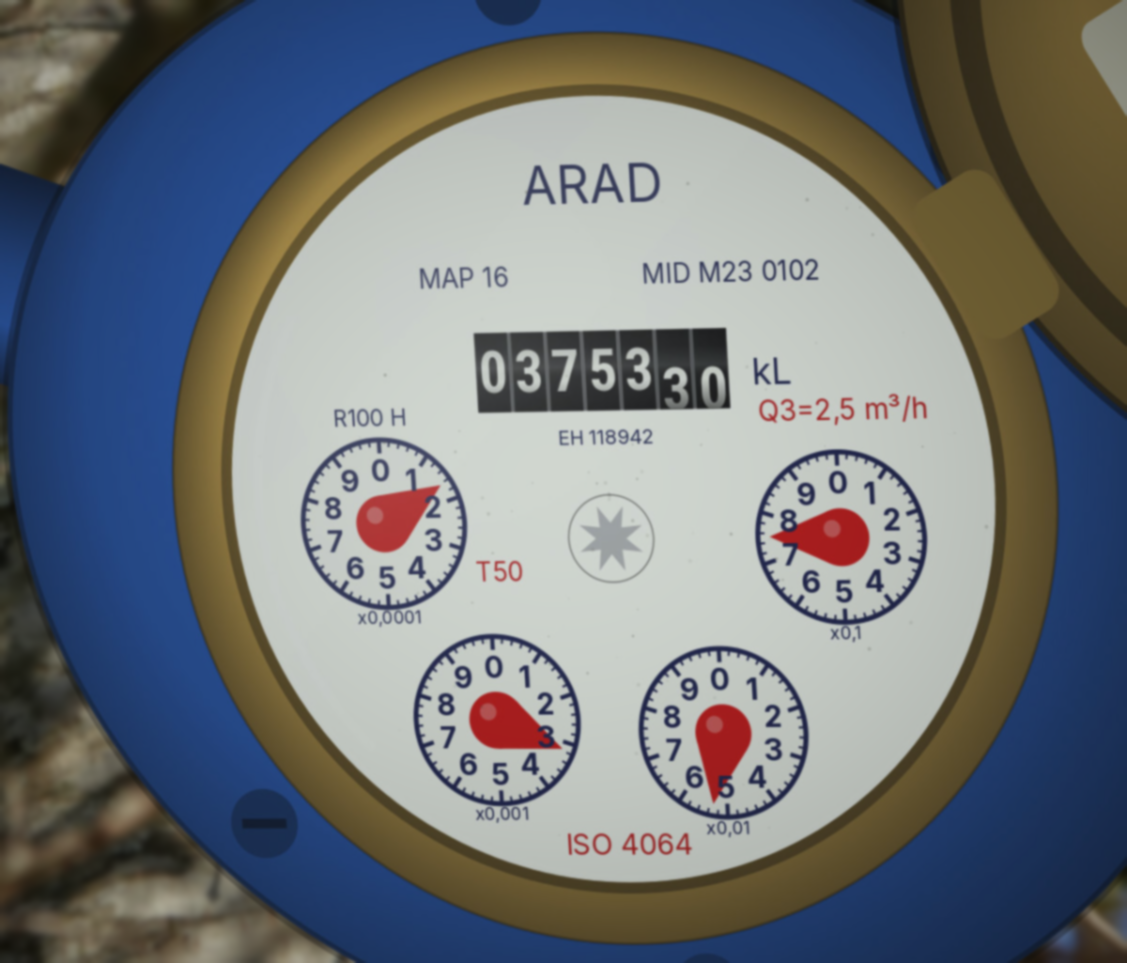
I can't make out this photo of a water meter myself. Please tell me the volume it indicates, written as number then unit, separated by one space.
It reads 375329.7531 kL
